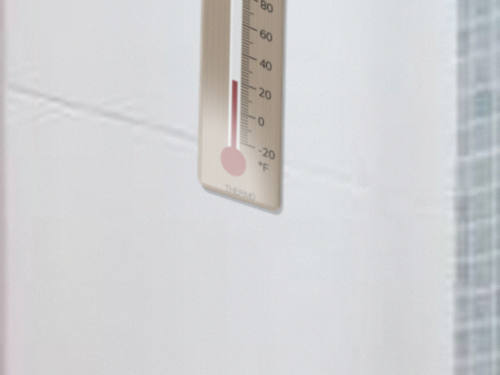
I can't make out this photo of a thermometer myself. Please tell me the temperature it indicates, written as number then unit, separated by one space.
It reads 20 °F
